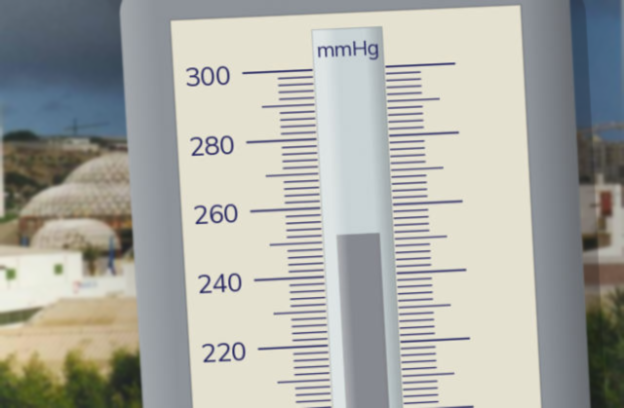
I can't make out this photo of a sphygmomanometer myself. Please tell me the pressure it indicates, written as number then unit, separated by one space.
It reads 252 mmHg
